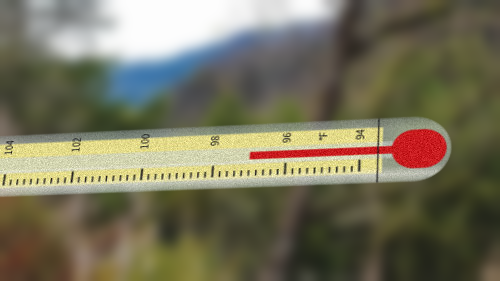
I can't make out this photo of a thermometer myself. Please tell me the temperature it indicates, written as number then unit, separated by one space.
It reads 97 °F
